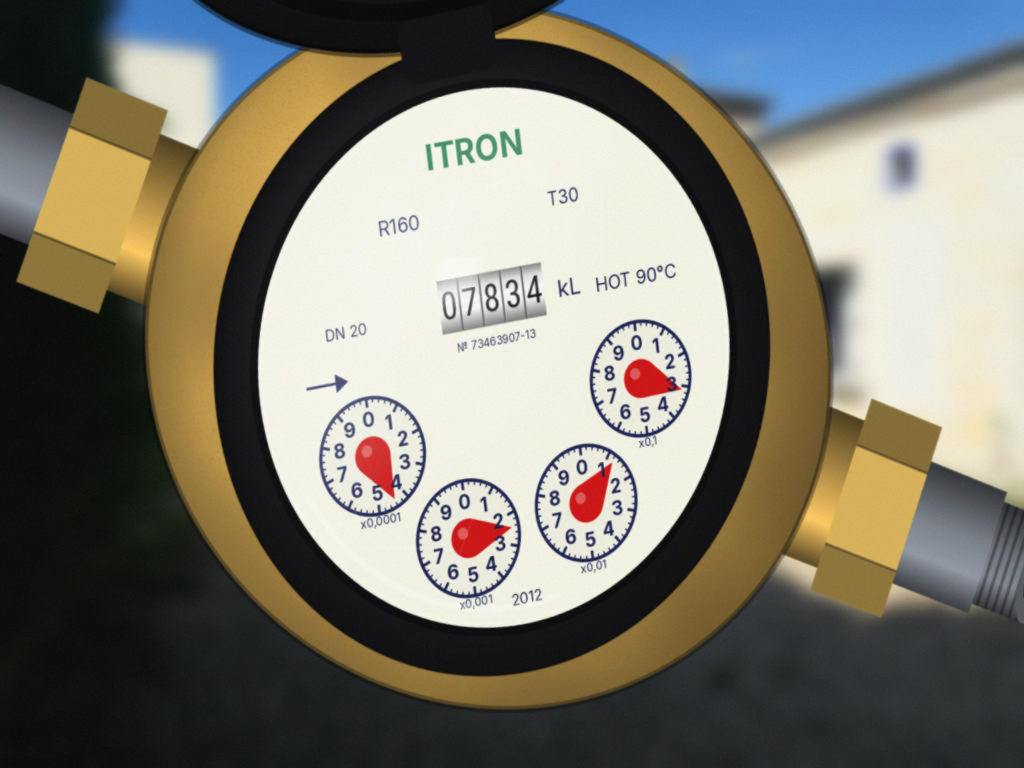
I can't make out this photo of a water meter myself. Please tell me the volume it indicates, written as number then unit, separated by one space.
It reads 7834.3124 kL
